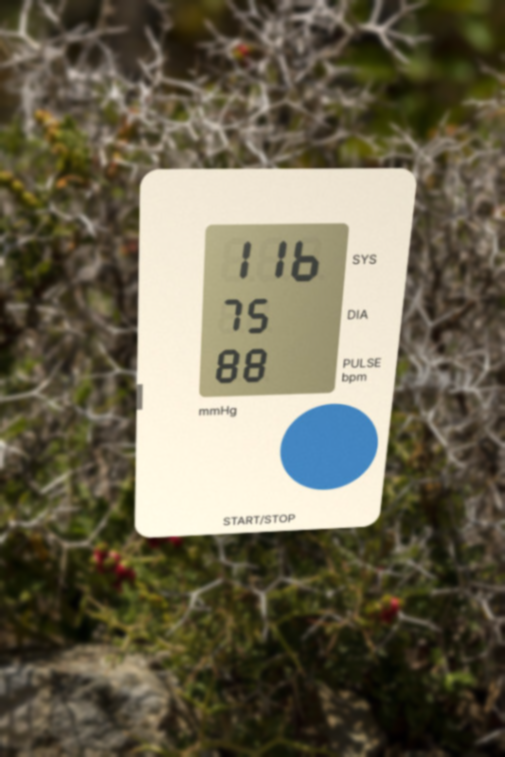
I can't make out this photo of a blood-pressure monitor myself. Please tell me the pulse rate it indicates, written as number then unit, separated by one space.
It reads 88 bpm
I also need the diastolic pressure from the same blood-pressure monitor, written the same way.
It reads 75 mmHg
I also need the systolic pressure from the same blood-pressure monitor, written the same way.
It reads 116 mmHg
